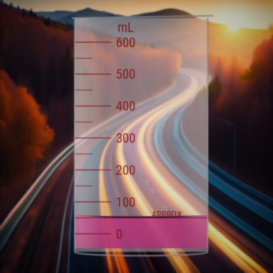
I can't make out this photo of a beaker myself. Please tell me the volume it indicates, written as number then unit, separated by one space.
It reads 50 mL
